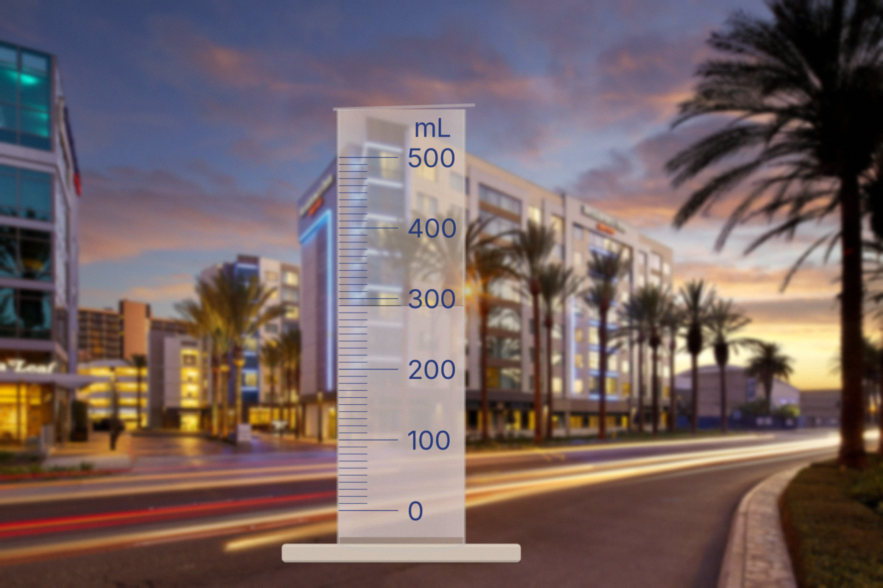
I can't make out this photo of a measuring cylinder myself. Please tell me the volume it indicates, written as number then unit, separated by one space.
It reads 290 mL
